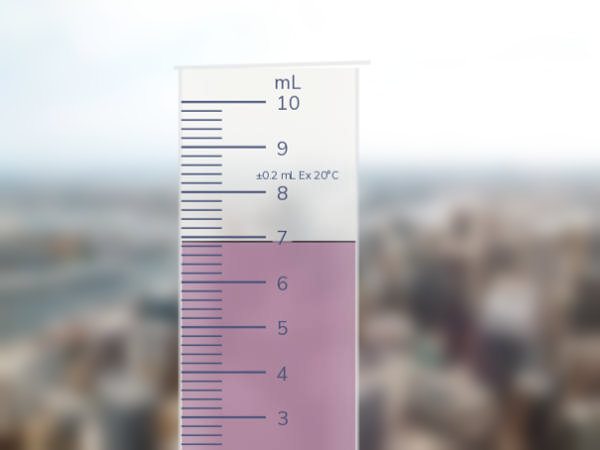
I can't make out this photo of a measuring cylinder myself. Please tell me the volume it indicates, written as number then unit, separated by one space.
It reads 6.9 mL
